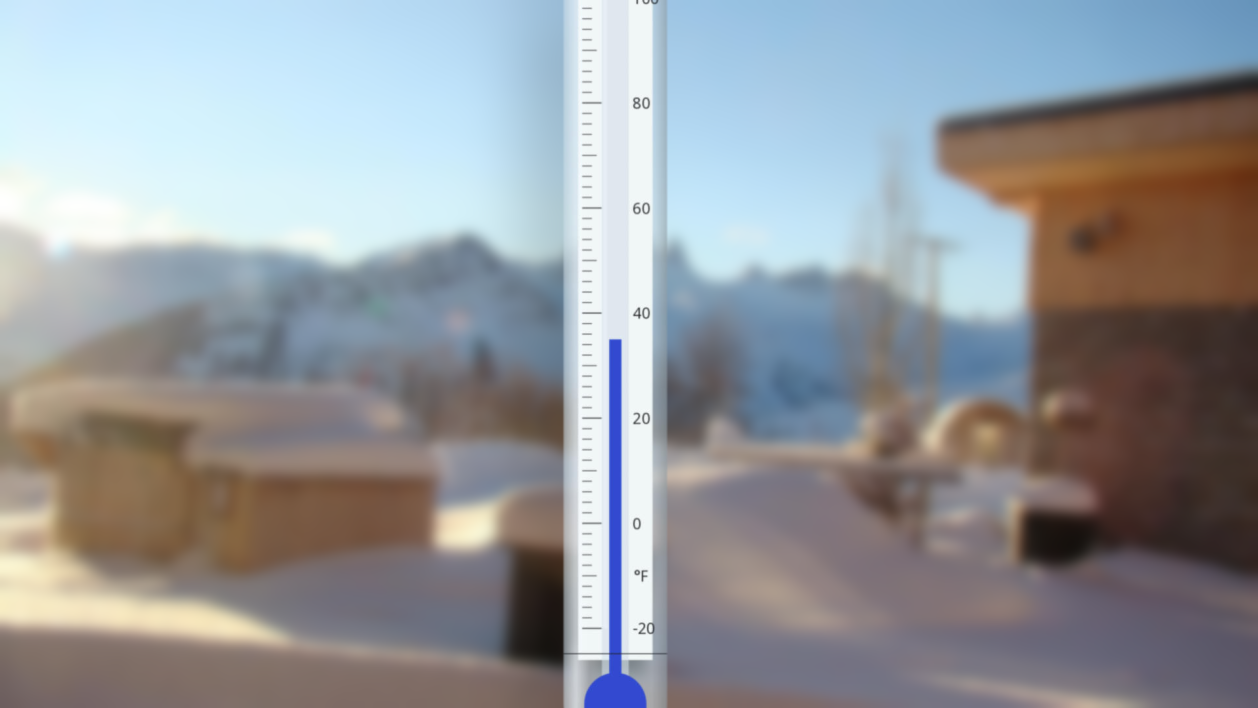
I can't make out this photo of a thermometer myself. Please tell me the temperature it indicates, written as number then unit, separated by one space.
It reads 35 °F
